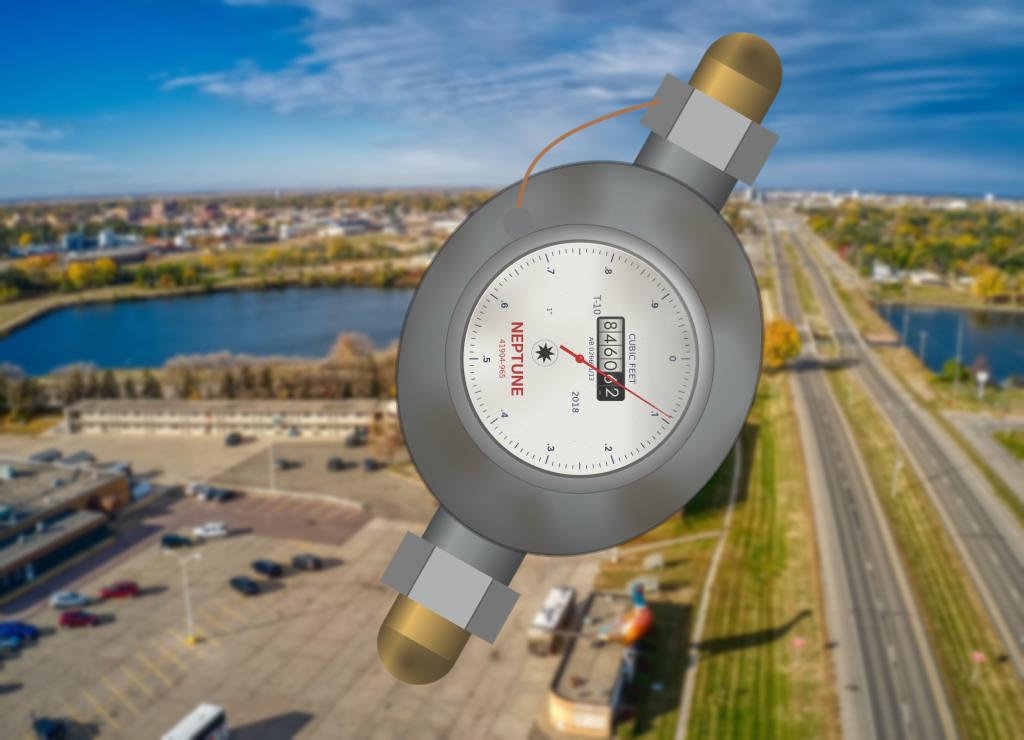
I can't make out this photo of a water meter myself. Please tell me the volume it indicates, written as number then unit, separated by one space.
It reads 846062.09 ft³
